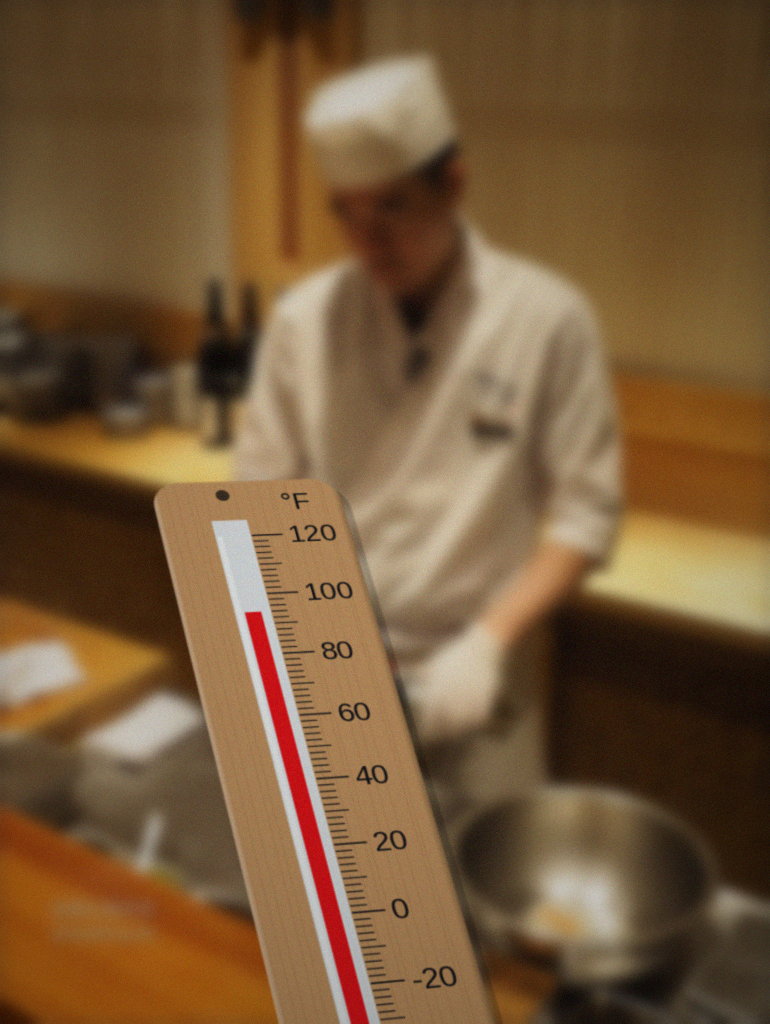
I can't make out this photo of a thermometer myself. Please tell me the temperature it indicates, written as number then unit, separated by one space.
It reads 94 °F
